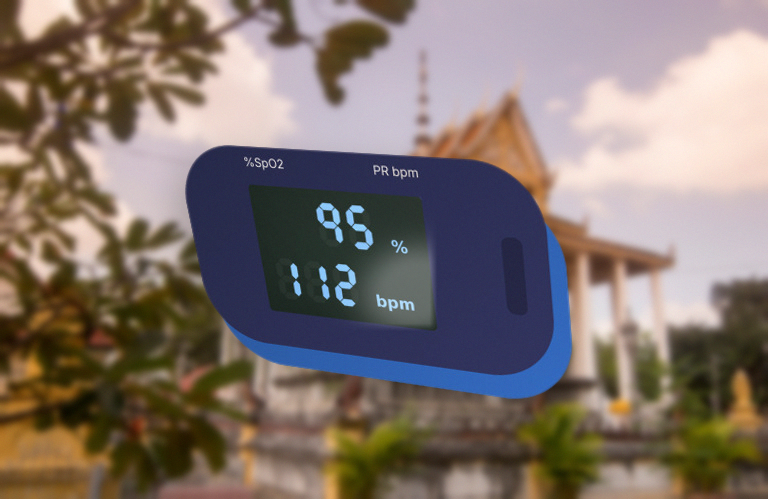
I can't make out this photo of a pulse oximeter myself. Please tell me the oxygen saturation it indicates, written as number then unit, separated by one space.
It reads 95 %
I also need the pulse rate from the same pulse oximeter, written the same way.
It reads 112 bpm
